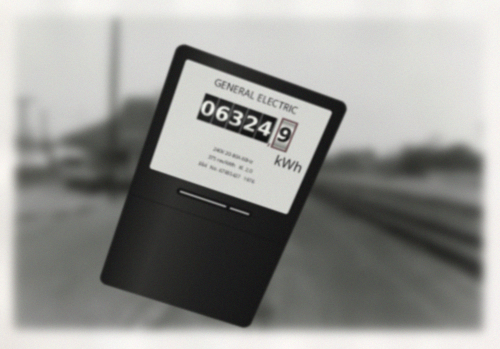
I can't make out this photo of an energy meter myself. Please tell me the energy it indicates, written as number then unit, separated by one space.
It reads 6324.9 kWh
